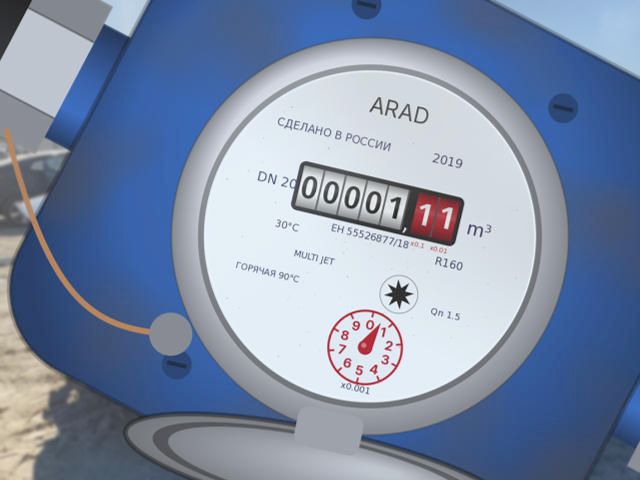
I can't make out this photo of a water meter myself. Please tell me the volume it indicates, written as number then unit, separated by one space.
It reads 1.110 m³
